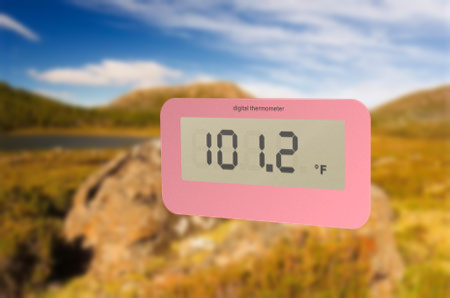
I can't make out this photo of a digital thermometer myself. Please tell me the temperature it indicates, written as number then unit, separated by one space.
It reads 101.2 °F
